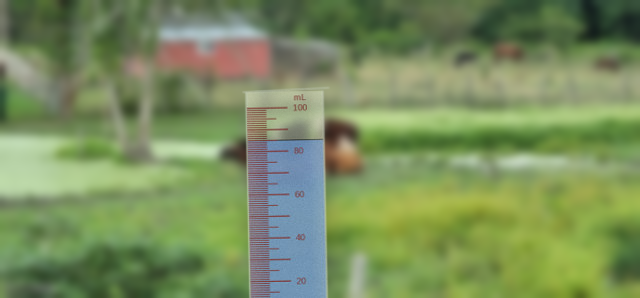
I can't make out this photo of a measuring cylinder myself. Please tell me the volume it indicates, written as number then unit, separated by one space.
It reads 85 mL
